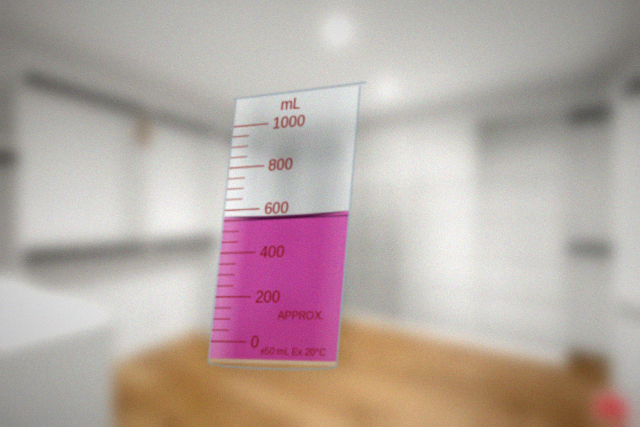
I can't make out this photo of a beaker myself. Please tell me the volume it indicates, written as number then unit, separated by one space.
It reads 550 mL
